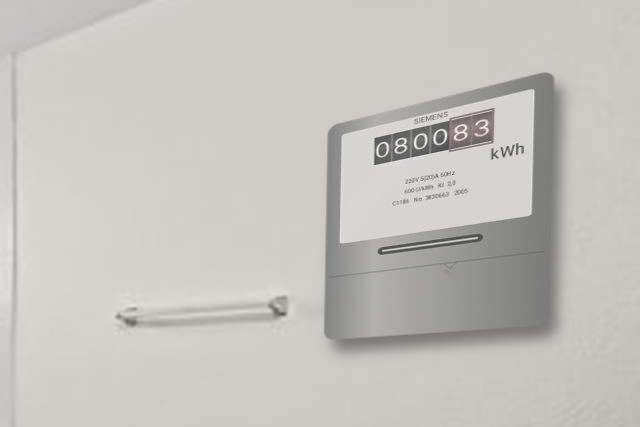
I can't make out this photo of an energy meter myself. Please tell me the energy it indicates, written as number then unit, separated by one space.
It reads 800.83 kWh
